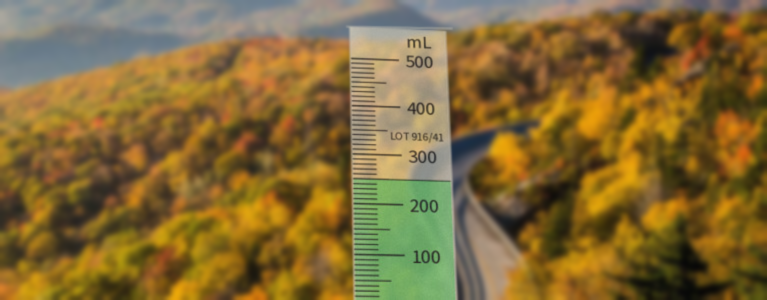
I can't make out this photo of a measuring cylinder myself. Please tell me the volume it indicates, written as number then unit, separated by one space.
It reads 250 mL
